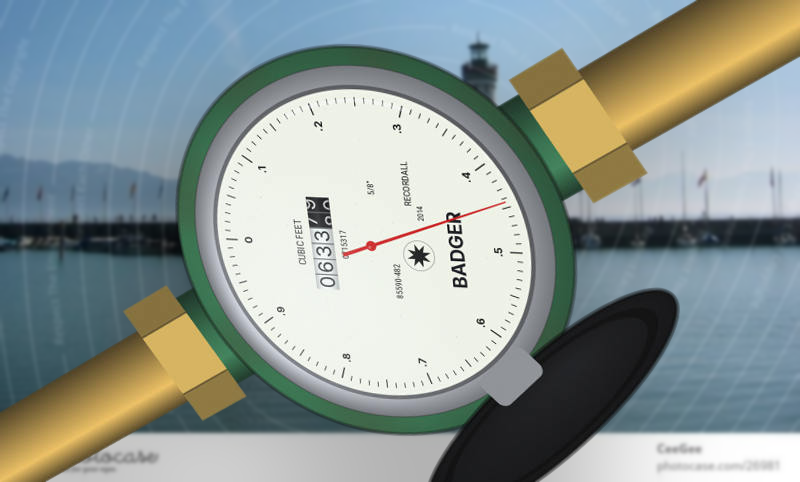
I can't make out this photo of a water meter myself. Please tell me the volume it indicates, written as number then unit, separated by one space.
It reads 63379.44 ft³
